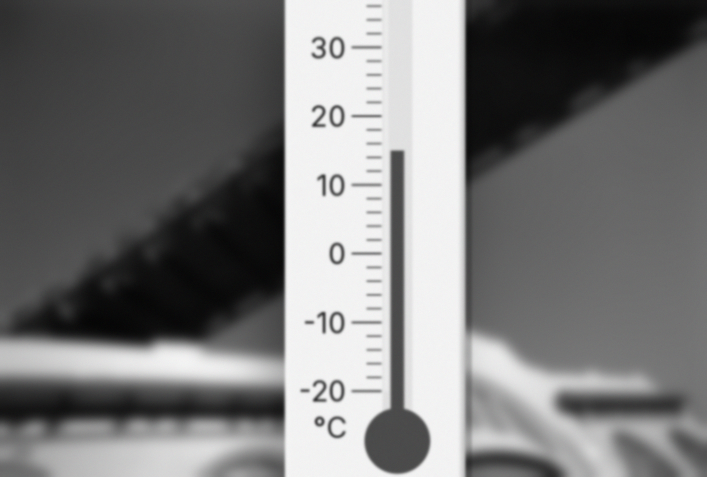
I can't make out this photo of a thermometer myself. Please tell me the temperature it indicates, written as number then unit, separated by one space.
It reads 15 °C
